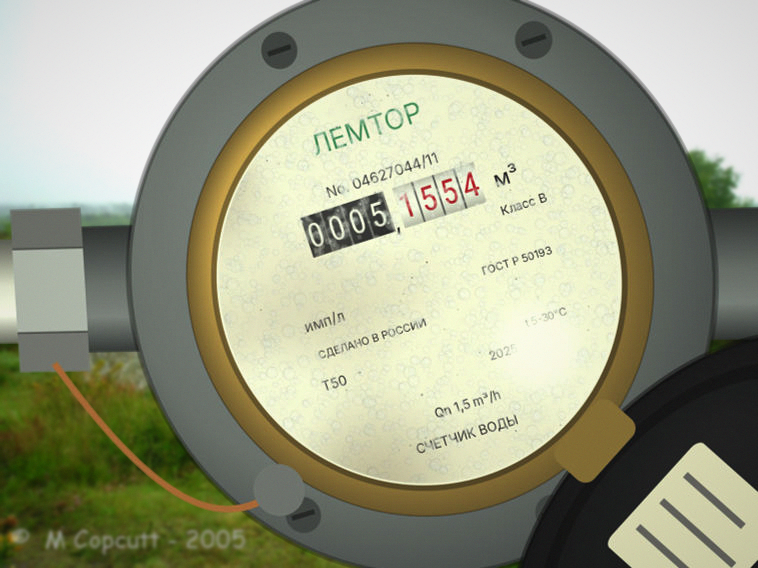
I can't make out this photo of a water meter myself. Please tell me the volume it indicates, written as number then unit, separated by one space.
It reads 5.1554 m³
